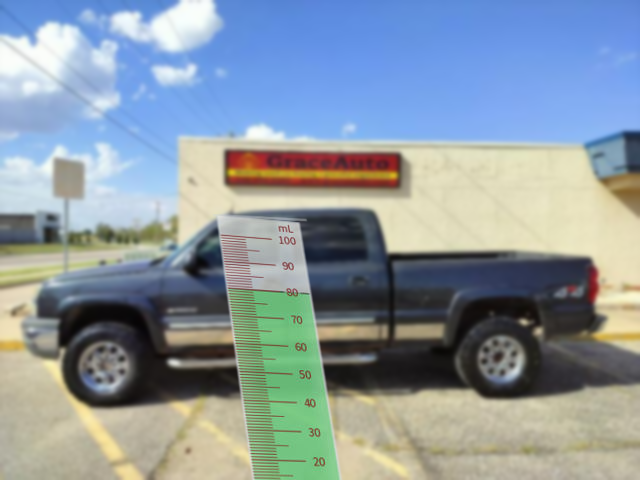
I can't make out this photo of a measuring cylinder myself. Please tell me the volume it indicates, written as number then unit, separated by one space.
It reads 80 mL
